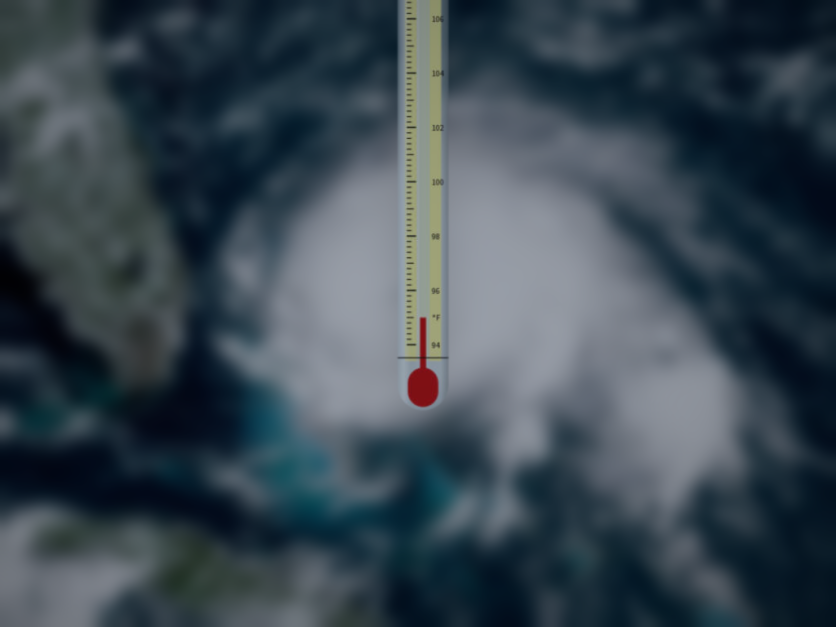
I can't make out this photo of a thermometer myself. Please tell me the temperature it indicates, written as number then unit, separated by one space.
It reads 95 °F
